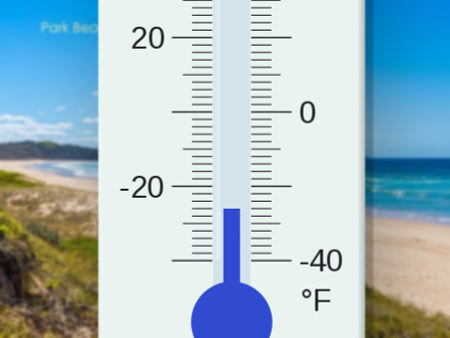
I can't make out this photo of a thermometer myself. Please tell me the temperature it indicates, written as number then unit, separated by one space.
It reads -26 °F
